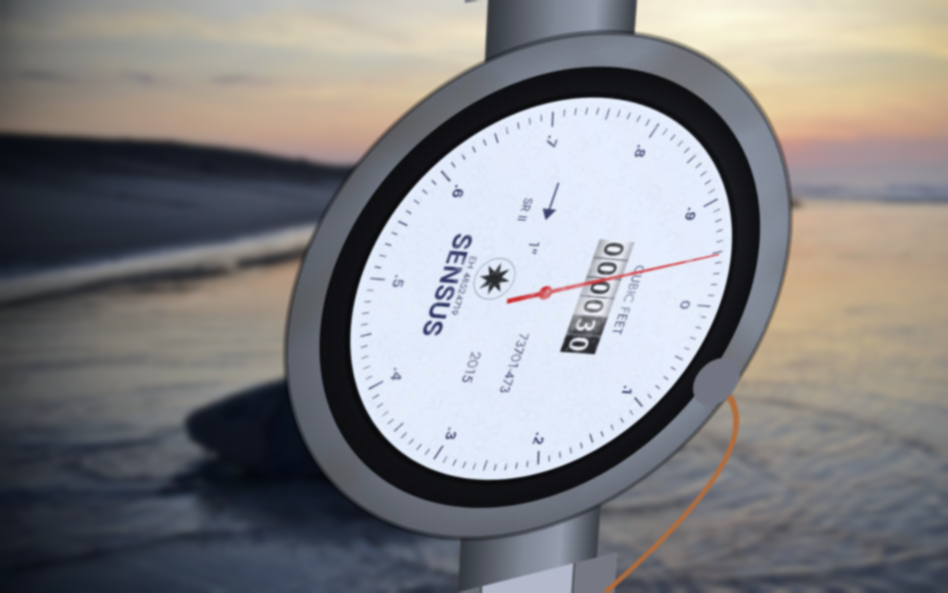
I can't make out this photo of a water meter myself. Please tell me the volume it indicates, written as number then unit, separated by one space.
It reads 29.95 ft³
